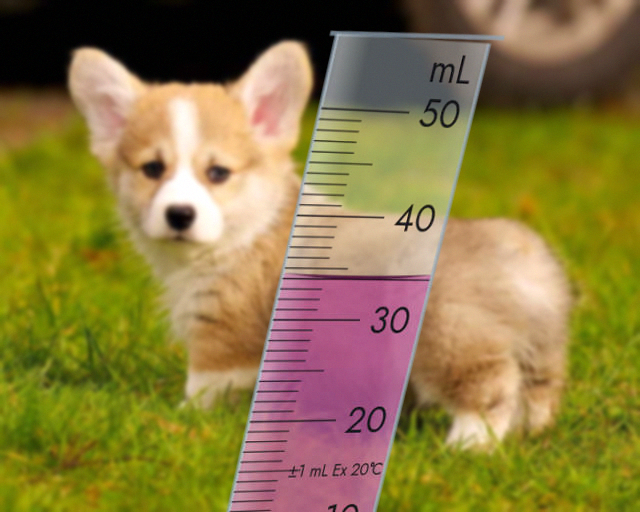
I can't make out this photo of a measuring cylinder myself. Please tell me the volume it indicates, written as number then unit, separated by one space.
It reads 34 mL
